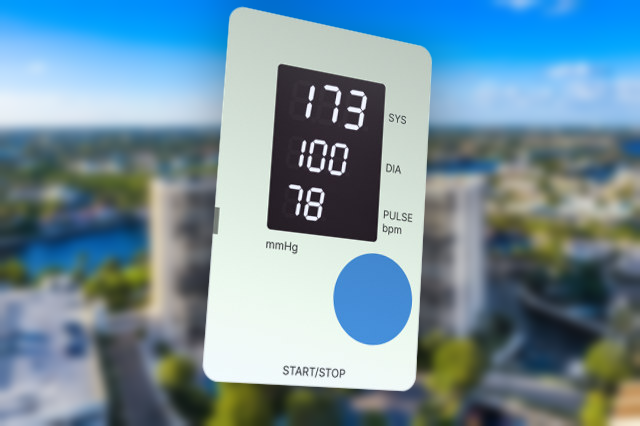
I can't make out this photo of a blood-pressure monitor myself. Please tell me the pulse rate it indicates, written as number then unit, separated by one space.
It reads 78 bpm
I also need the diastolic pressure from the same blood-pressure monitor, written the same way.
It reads 100 mmHg
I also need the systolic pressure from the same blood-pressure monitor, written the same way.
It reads 173 mmHg
